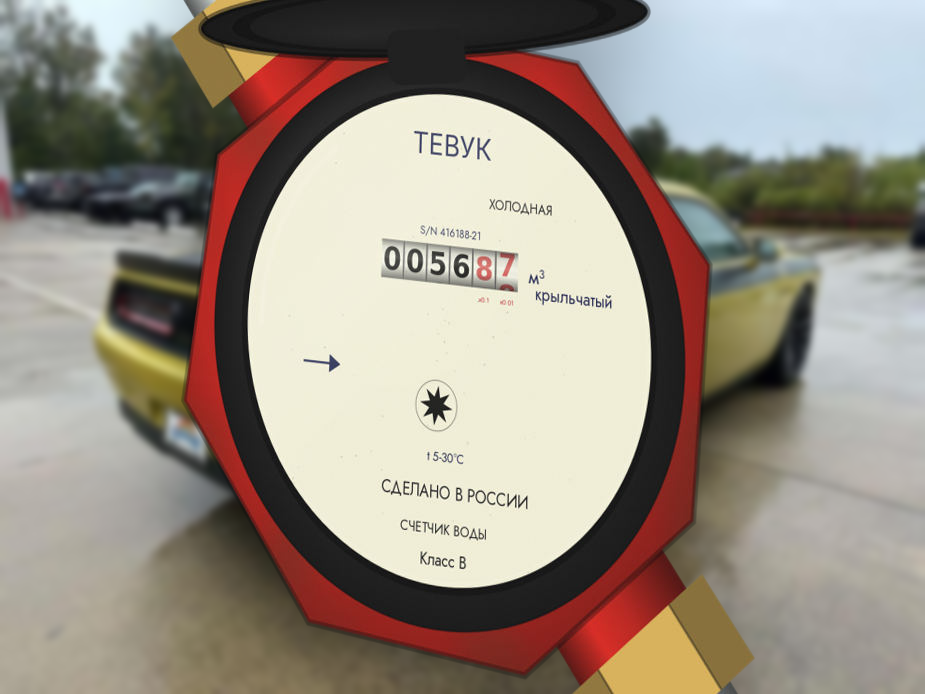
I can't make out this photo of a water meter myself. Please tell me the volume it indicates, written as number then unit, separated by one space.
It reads 56.87 m³
